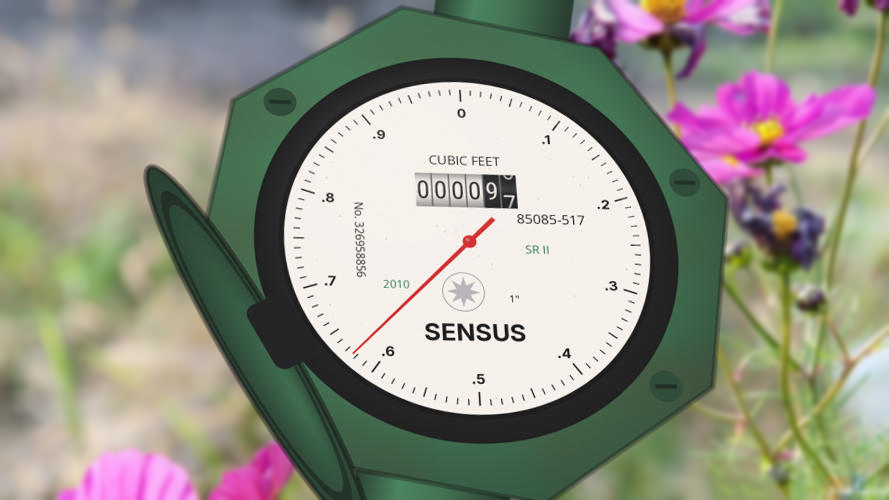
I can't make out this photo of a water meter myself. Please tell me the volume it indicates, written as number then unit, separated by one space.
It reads 96.62 ft³
